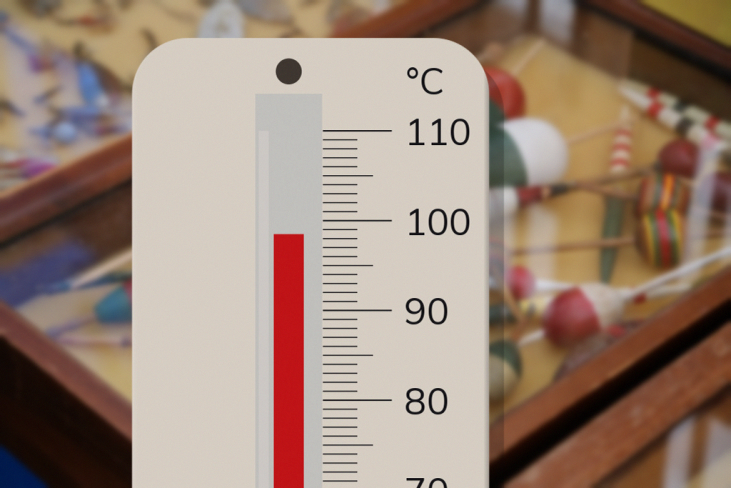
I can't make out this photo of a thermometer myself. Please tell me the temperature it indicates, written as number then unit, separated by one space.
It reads 98.5 °C
